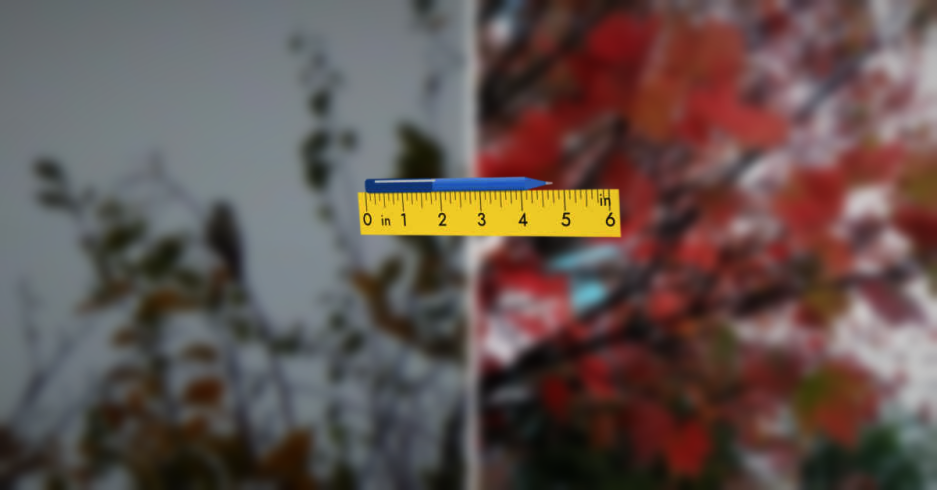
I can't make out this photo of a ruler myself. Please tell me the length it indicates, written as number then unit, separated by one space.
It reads 4.75 in
